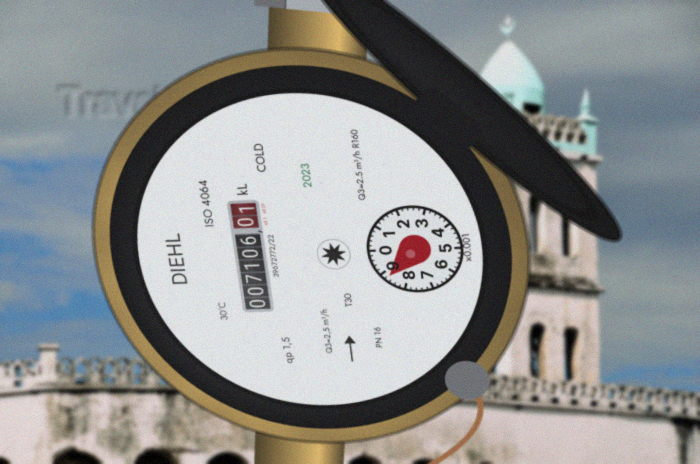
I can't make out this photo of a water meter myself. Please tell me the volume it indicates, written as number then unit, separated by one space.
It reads 7106.008 kL
